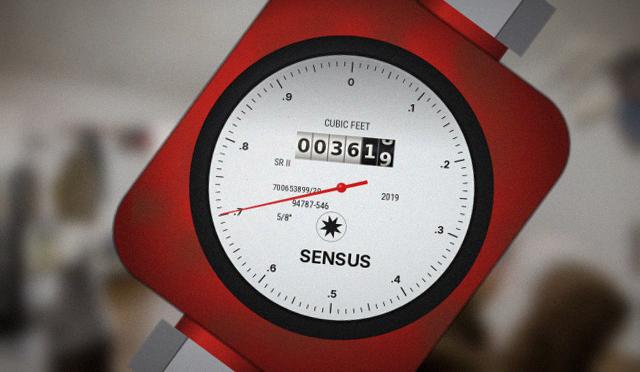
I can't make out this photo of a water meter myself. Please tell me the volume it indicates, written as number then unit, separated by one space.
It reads 3618.70 ft³
